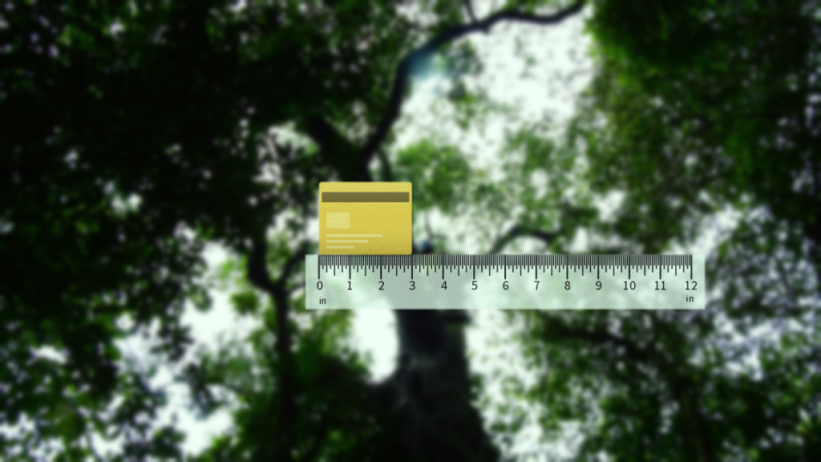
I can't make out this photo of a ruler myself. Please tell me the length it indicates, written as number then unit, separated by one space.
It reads 3 in
